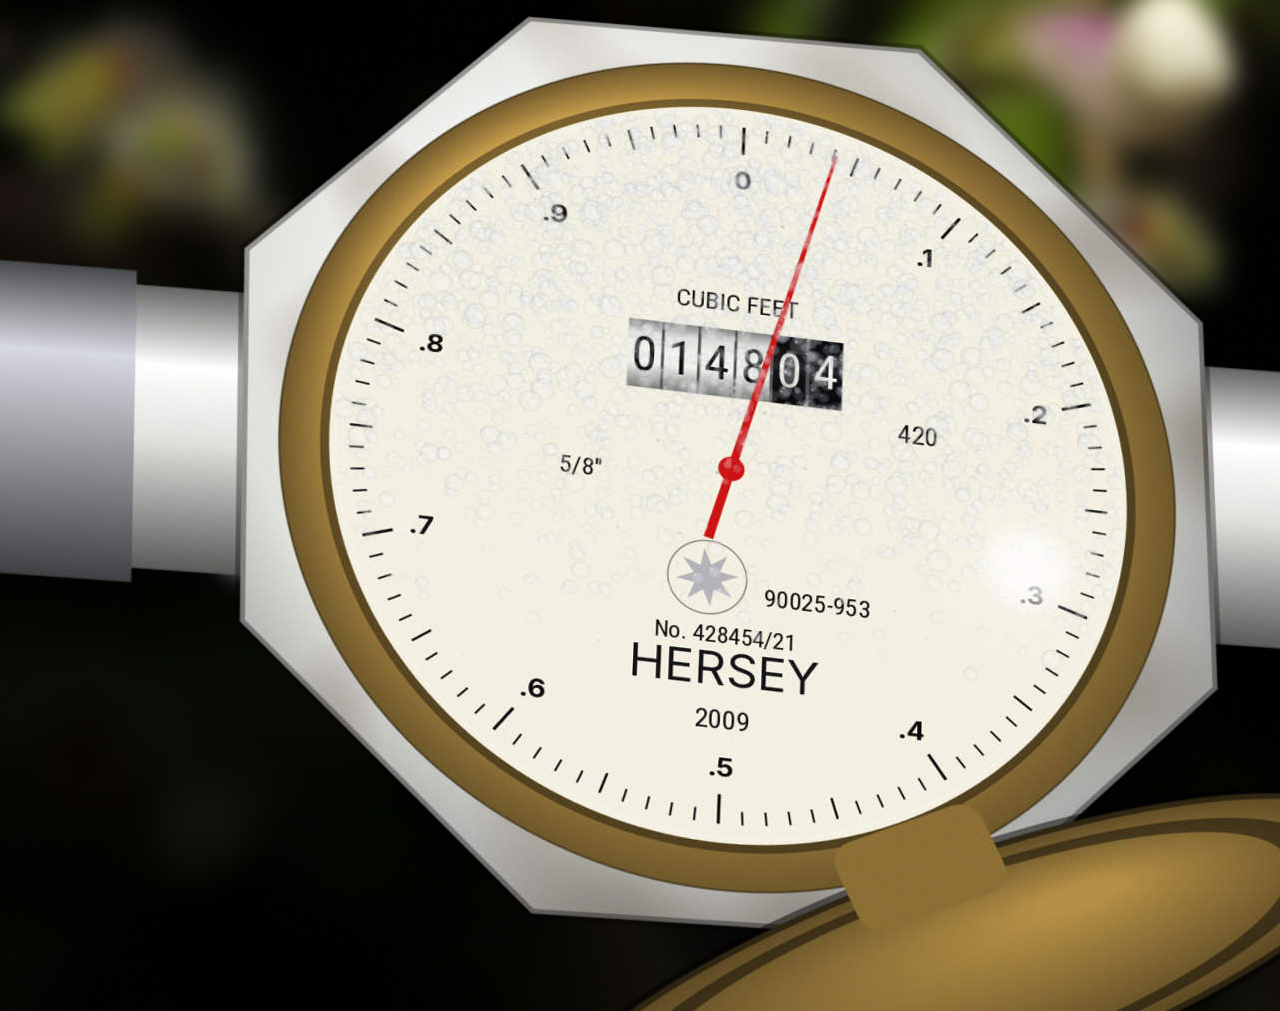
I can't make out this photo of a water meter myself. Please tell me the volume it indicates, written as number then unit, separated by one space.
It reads 14804.04 ft³
